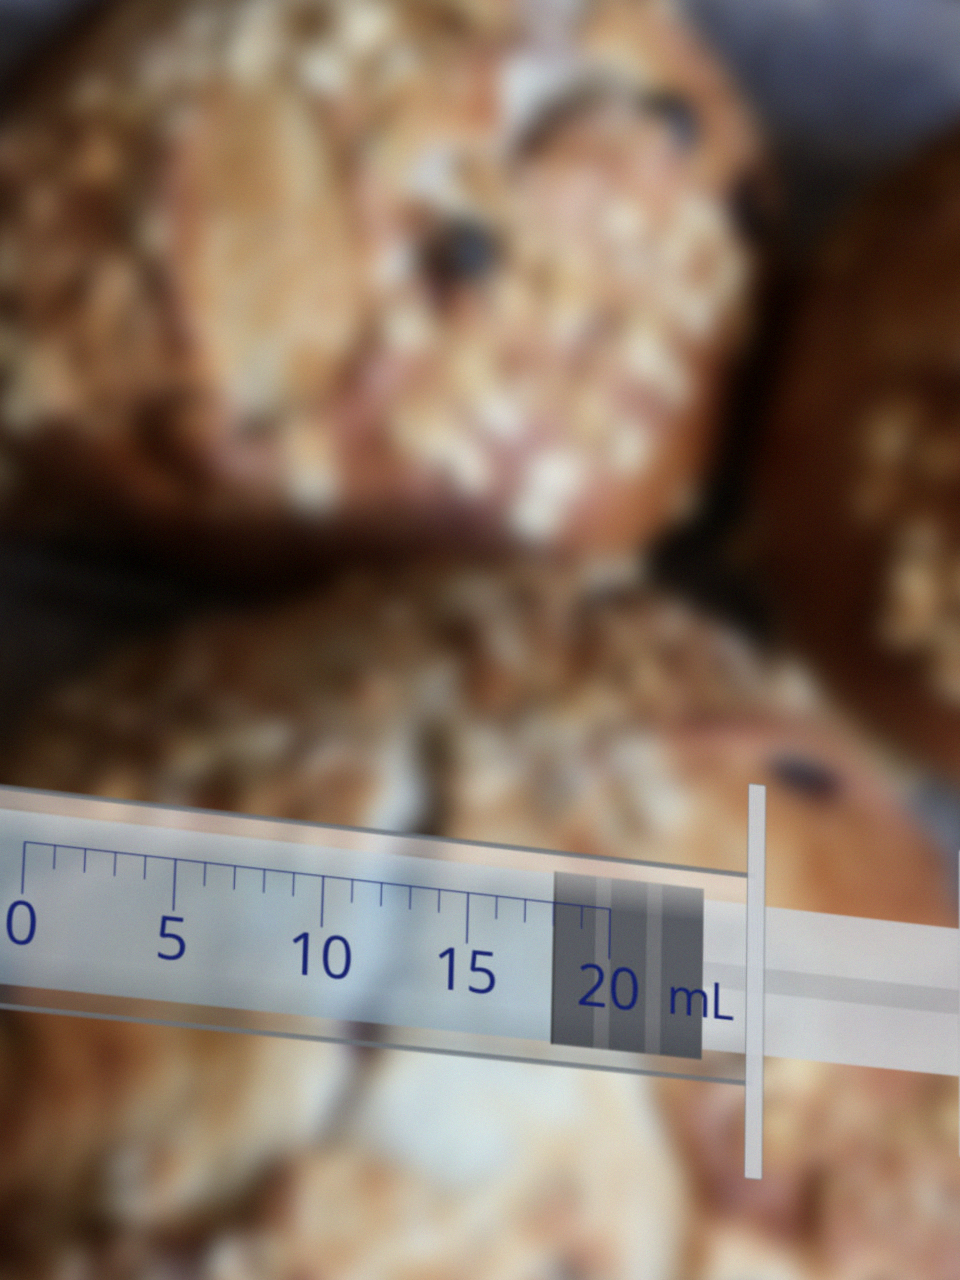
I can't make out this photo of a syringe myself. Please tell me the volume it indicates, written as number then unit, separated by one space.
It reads 18 mL
